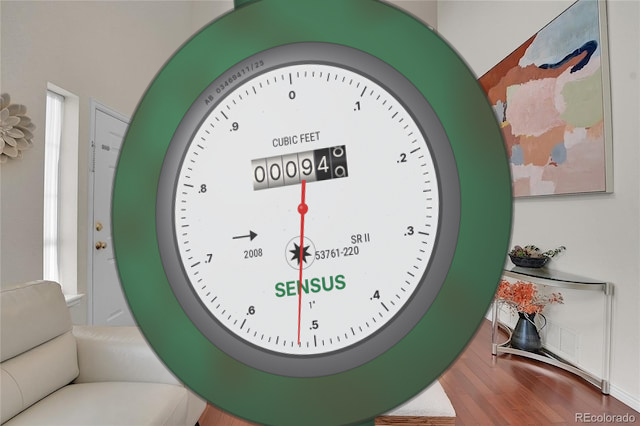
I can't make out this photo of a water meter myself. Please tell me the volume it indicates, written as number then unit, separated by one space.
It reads 948.52 ft³
